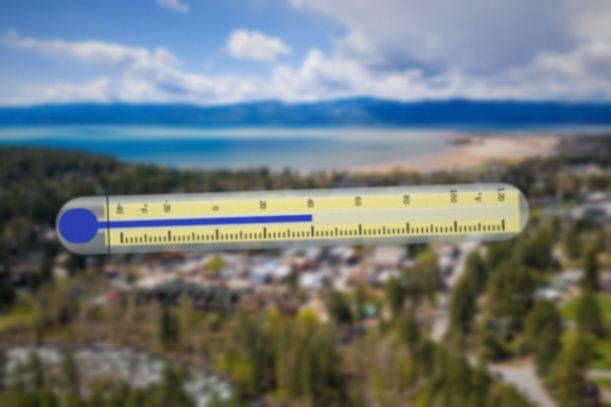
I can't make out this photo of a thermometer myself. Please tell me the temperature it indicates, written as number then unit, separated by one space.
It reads 40 °F
